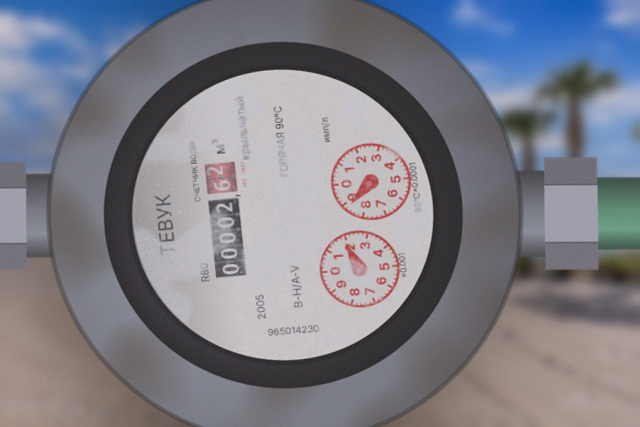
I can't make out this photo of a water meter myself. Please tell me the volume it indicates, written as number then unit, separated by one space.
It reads 2.6218 m³
